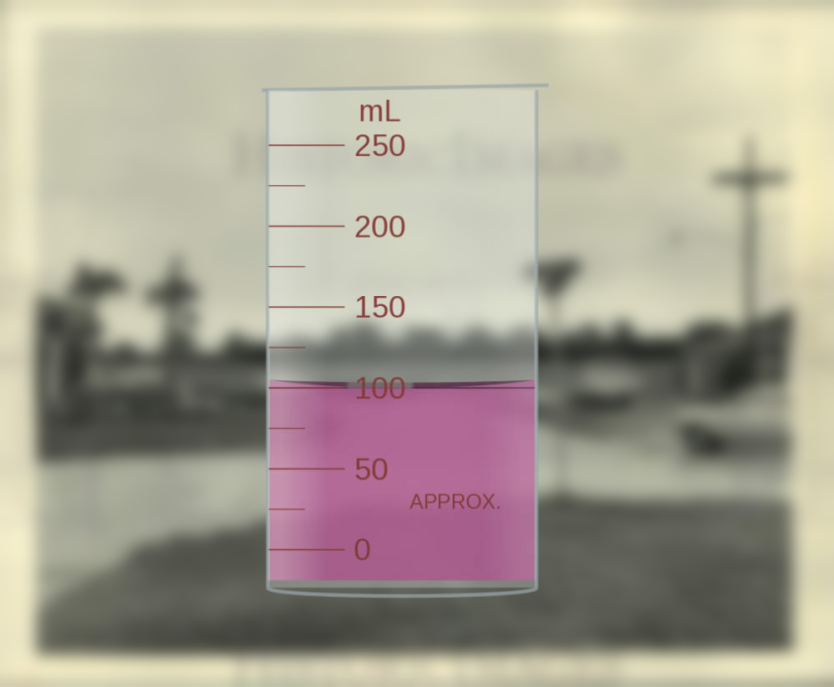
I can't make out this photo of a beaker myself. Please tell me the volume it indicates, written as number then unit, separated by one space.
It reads 100 mL
